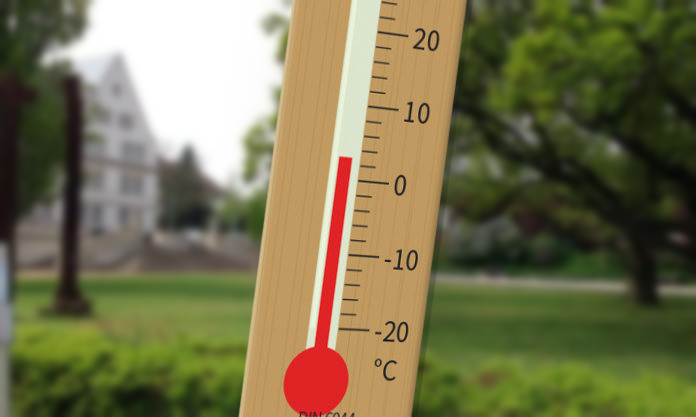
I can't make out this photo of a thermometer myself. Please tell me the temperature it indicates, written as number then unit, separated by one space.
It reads 3 °C
